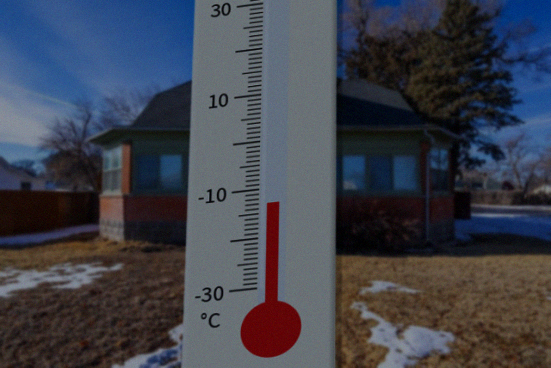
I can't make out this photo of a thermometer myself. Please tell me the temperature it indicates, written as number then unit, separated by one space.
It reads -13 °C
